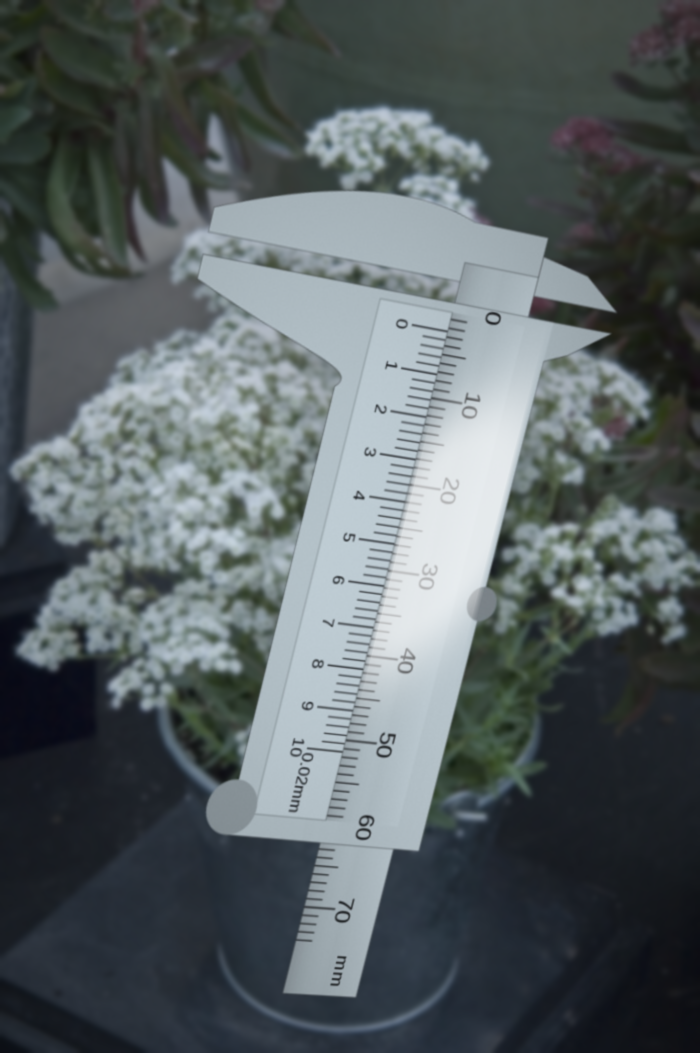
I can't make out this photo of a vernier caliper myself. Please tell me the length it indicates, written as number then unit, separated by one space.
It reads 2.4 mm
